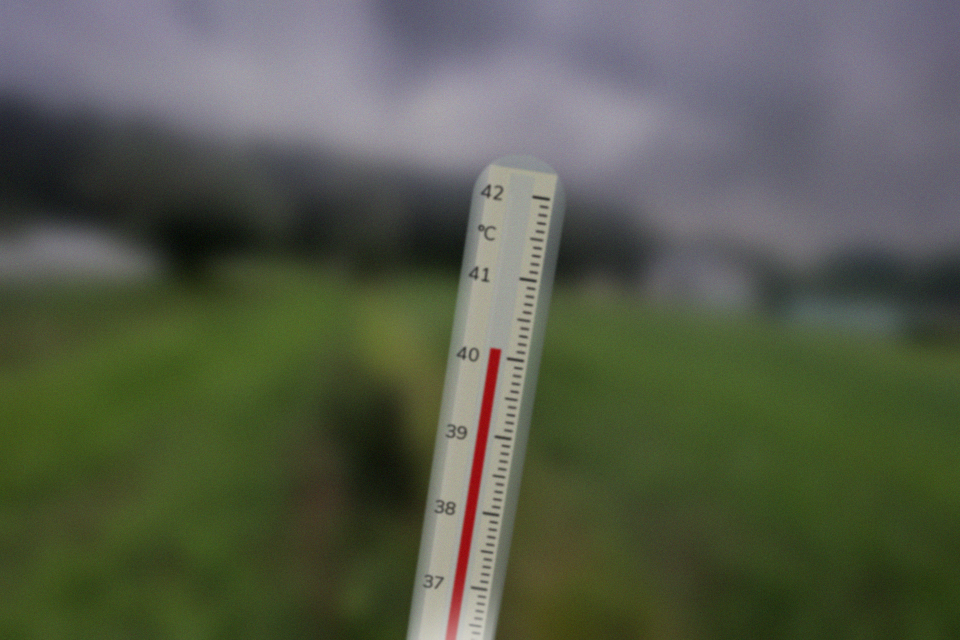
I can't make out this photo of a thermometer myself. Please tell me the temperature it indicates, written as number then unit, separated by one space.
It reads 40.1 °C
